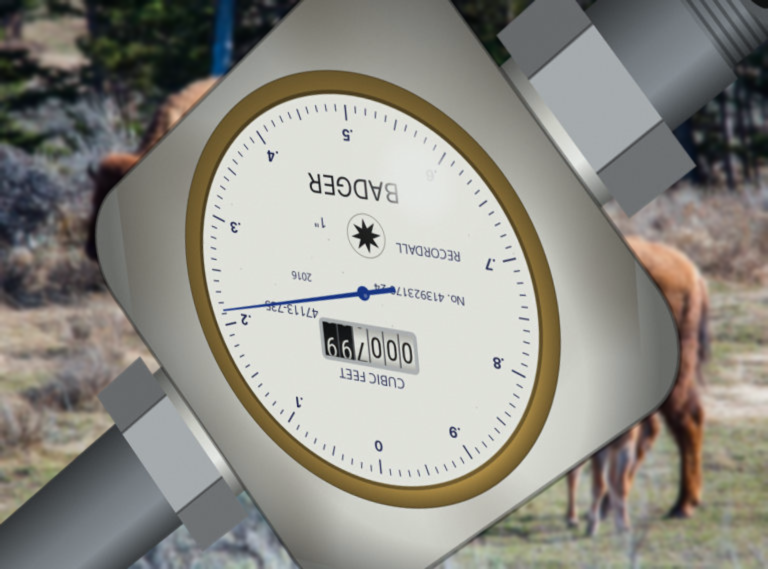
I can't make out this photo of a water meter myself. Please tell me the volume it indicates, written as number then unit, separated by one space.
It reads 799.21 ft³
